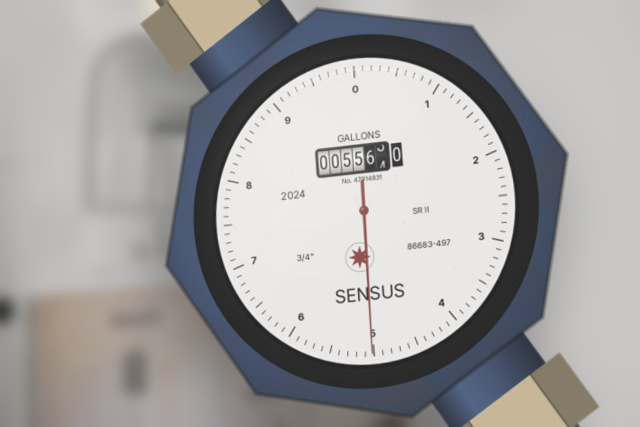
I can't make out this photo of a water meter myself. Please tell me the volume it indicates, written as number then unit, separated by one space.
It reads 55635.0 gal
